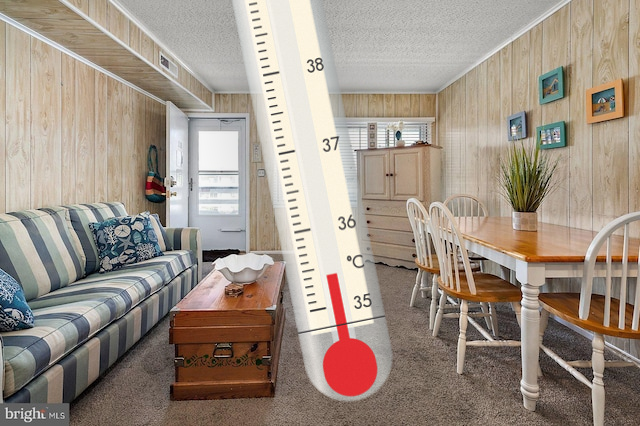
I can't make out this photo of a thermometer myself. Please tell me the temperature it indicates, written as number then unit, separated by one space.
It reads 35.4 °C
